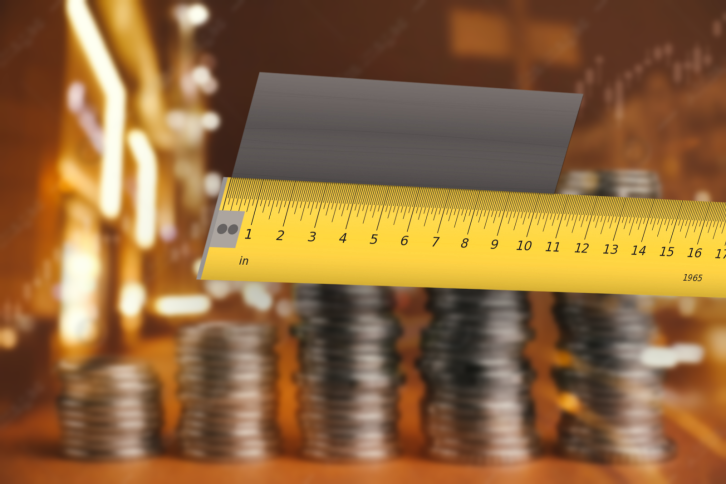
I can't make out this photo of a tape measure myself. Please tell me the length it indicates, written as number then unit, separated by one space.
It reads 10.5 in
